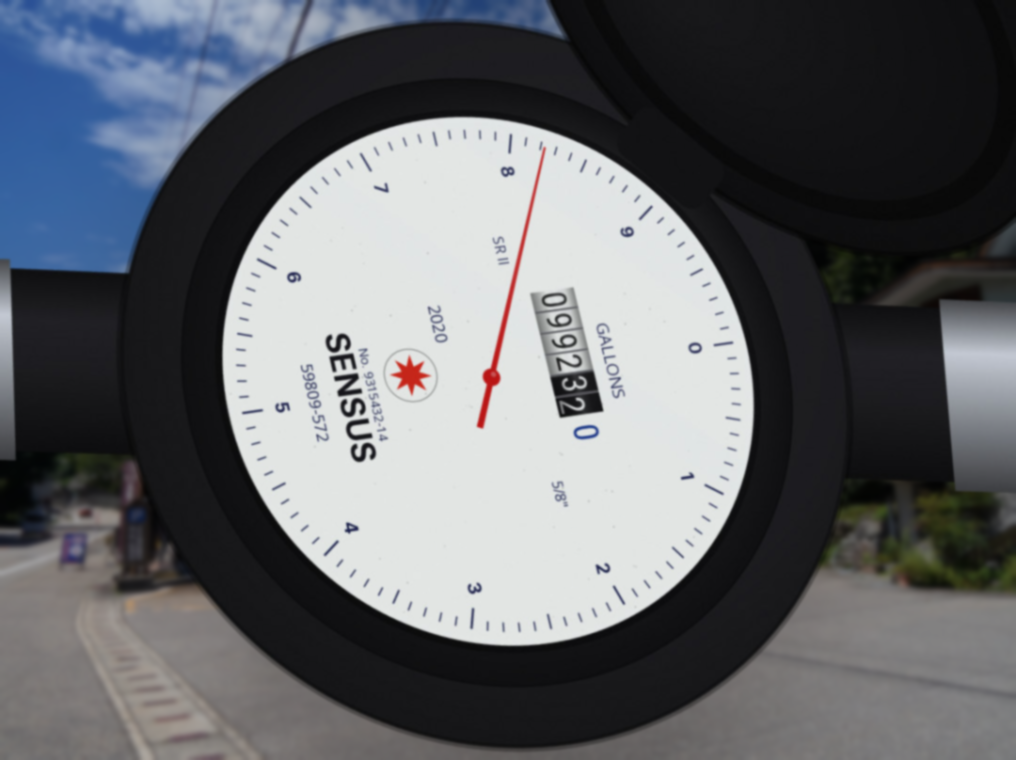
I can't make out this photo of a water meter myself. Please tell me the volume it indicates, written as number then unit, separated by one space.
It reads 992318.2 gal
